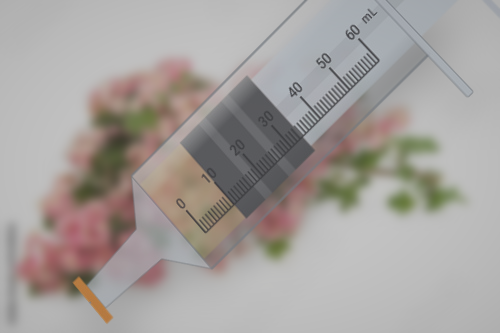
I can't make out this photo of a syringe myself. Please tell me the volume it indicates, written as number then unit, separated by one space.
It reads 10 mL
